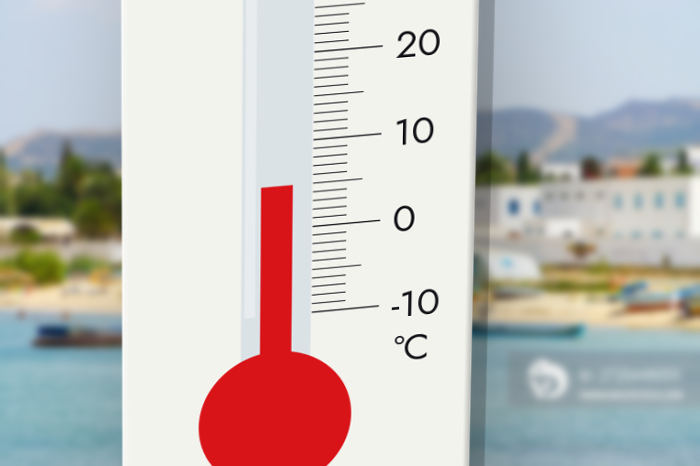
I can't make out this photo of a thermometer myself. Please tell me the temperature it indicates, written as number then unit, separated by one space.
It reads 5 °C
